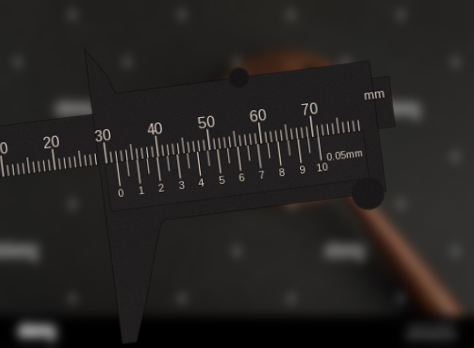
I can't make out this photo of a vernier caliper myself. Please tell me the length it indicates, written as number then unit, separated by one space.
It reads 32.0 mm
